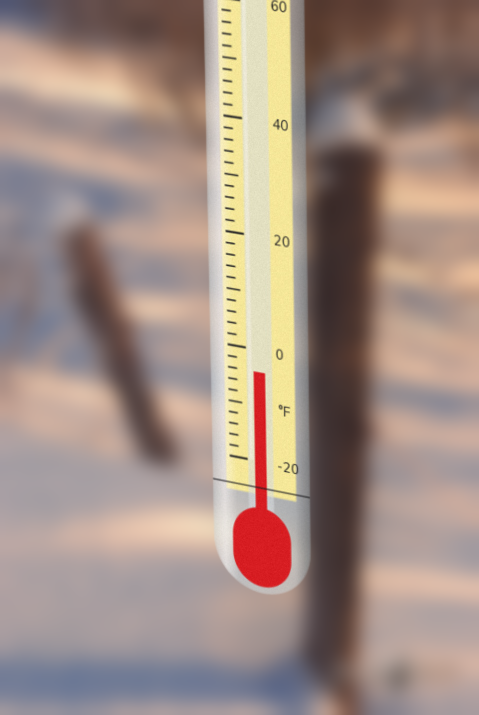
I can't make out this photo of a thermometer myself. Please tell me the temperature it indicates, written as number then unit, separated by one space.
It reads -4 °F
